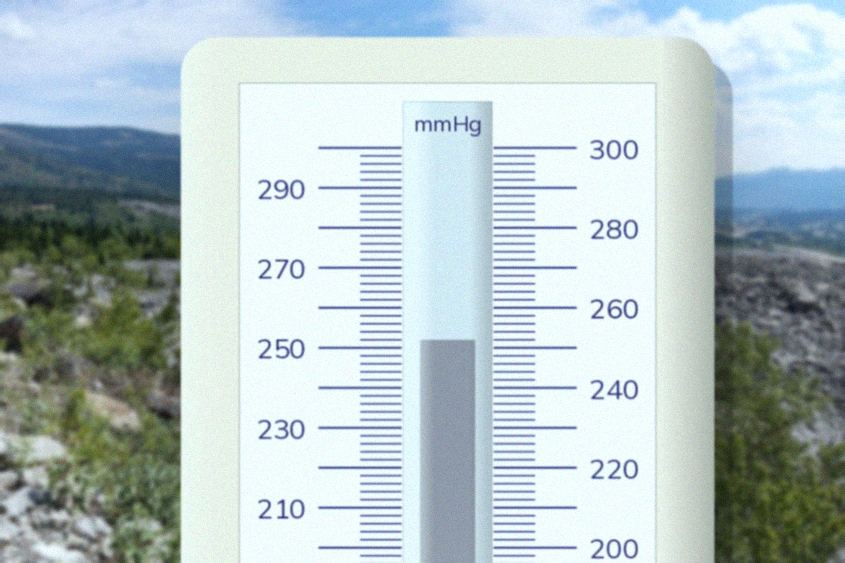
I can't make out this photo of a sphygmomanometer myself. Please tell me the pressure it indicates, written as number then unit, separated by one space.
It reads 252 mmHg
